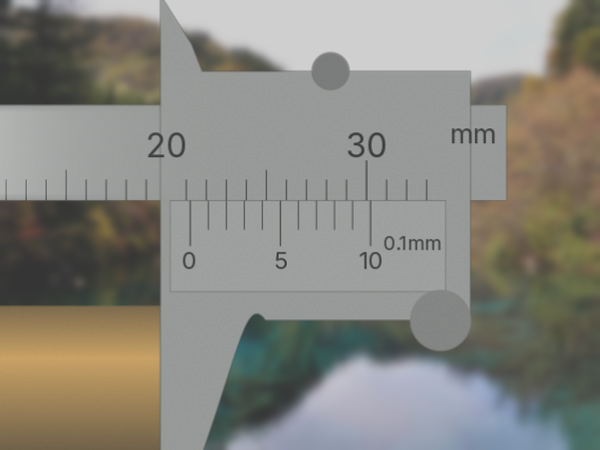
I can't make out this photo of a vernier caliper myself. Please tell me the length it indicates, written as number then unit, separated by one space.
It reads 21.2 mm
